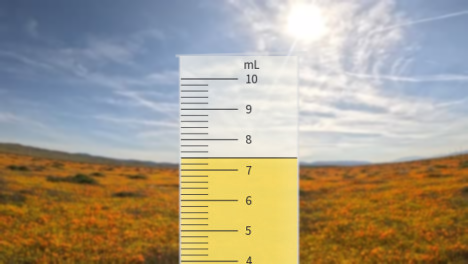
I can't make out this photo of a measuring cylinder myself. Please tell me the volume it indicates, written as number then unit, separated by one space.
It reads 7.4 mL
